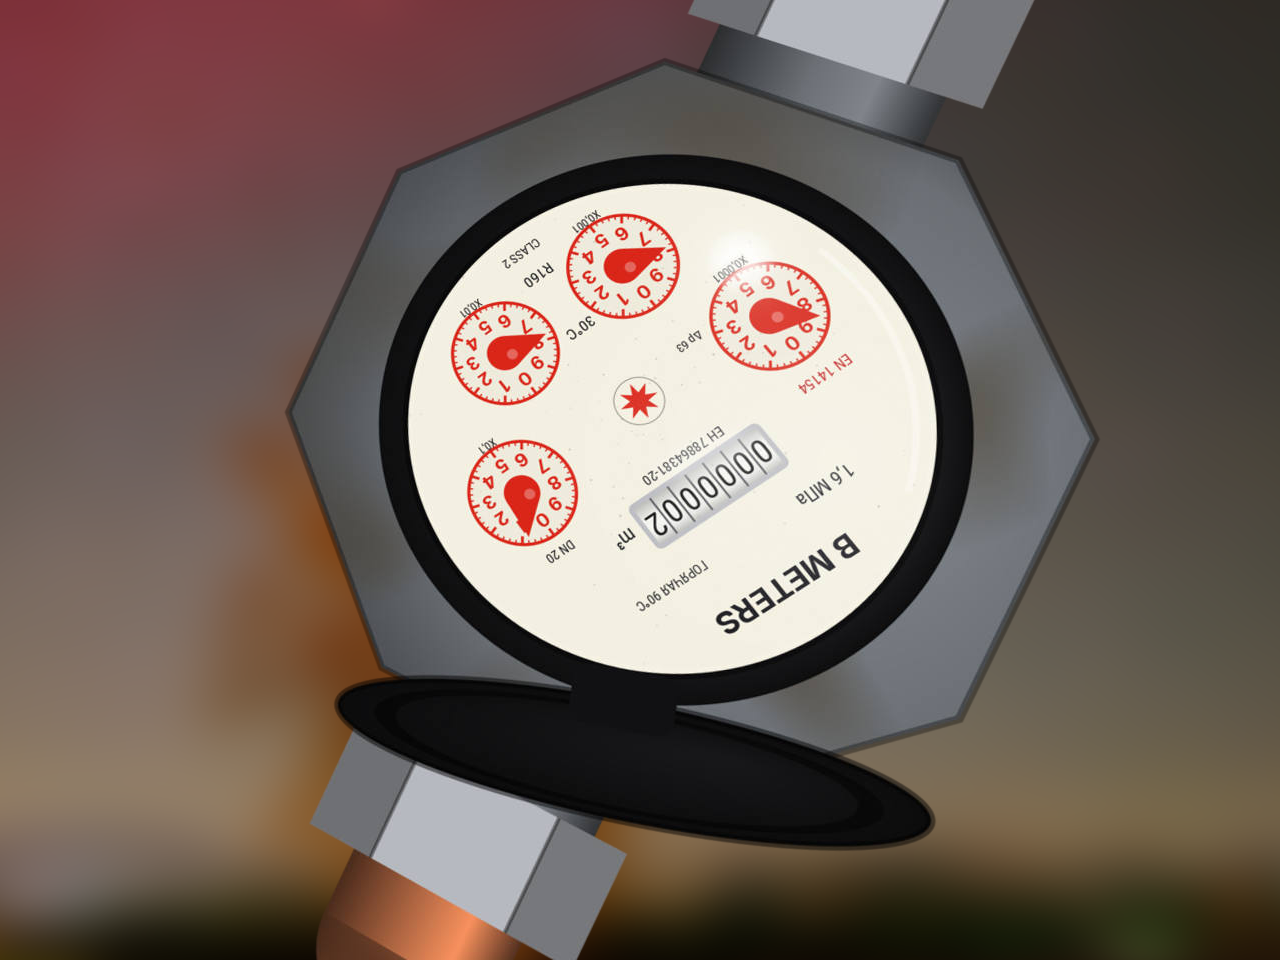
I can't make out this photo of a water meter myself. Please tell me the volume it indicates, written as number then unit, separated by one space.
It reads 2.0778 m³
